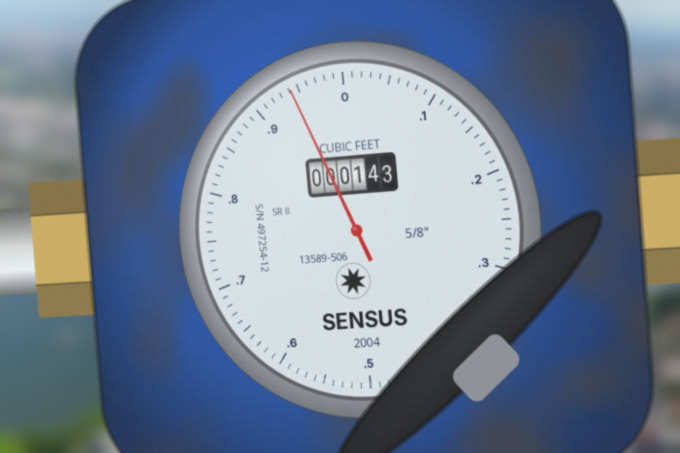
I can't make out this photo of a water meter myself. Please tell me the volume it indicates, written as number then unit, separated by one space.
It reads 142.94 ft³
